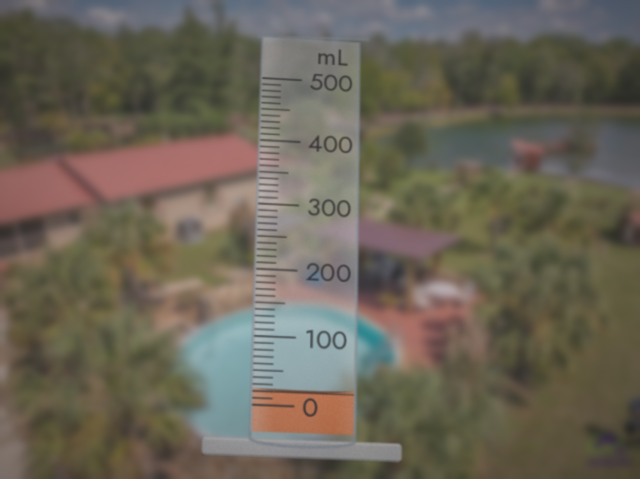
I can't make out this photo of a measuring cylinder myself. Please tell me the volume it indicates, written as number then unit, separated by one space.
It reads 20 mL
